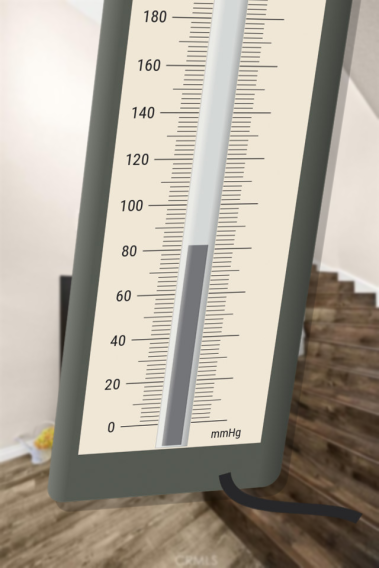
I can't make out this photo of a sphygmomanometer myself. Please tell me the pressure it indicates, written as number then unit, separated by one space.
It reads 82 mmHg
